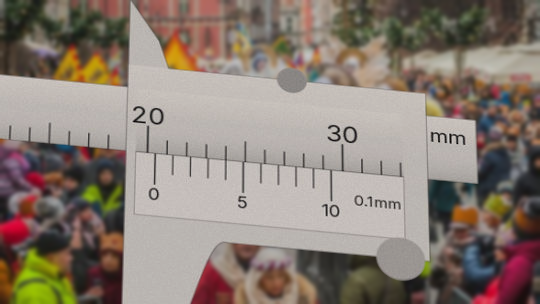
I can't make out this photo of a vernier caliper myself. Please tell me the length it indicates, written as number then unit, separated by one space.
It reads 20.4 mm
